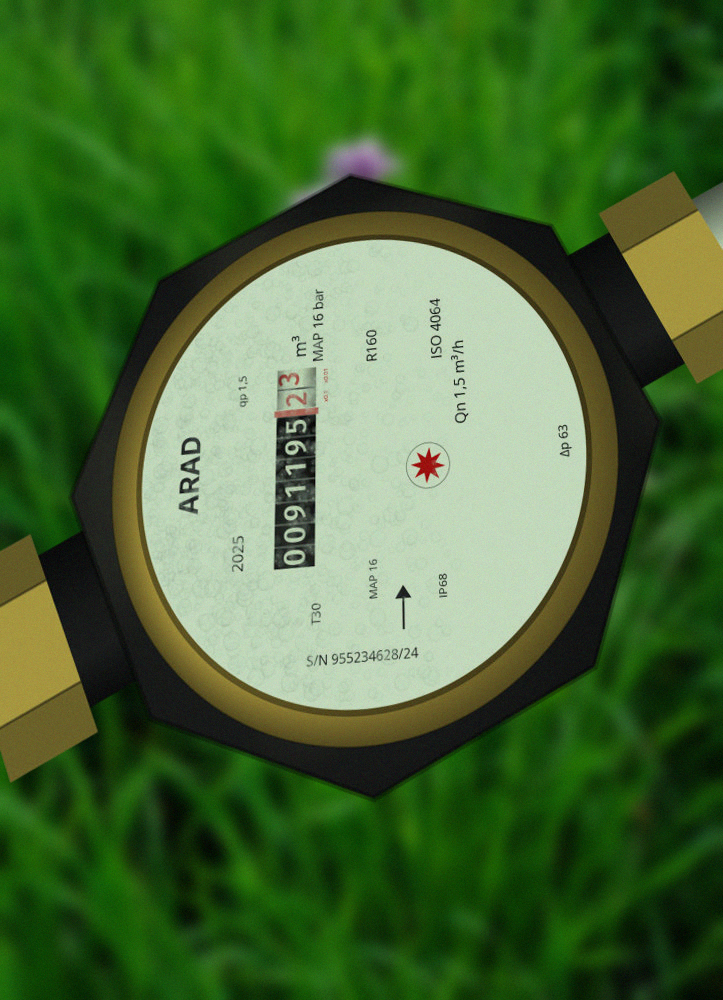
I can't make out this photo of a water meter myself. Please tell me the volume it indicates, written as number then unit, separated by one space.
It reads 91195.23 m³
